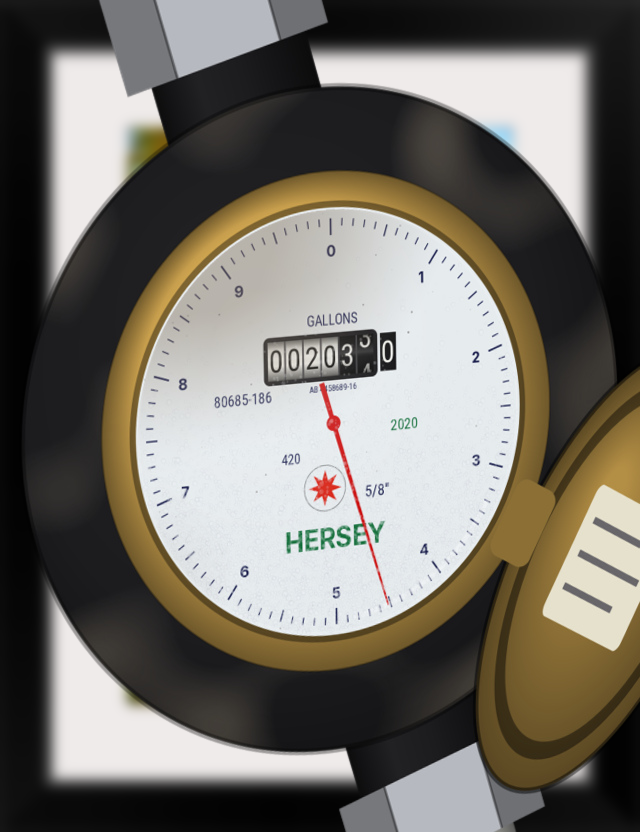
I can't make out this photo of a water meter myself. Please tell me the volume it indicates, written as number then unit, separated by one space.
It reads 20334.5 gal
